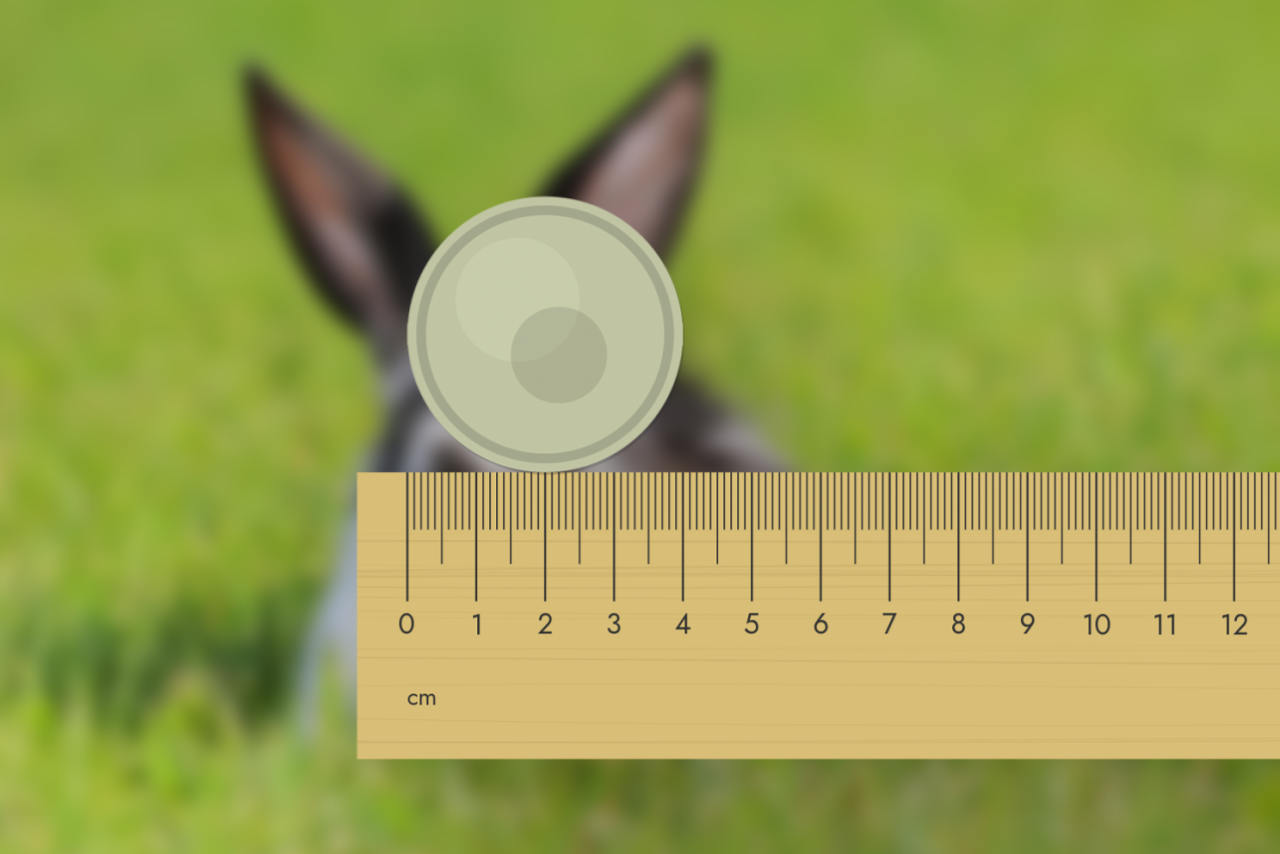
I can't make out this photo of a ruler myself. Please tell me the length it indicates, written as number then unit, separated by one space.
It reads 4 cm
